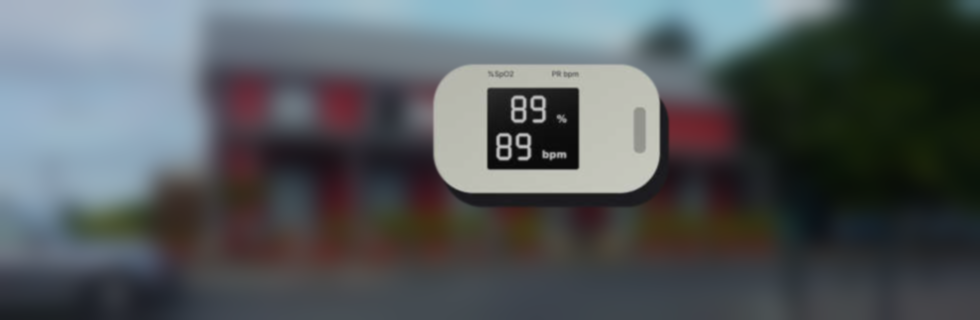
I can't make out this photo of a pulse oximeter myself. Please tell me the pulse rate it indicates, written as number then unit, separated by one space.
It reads 89 bpm
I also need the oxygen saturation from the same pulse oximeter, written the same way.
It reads 89 %
